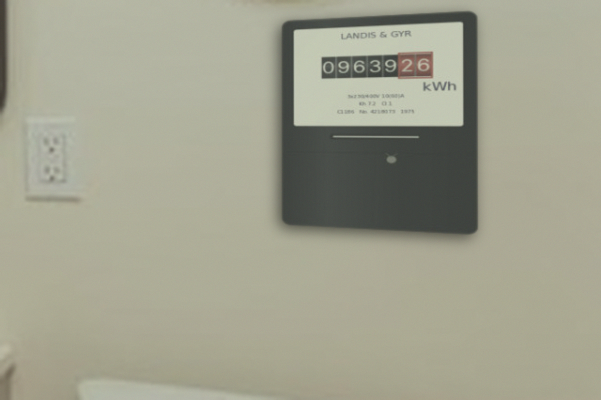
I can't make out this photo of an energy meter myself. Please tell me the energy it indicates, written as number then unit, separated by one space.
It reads 9639.26 kWh
